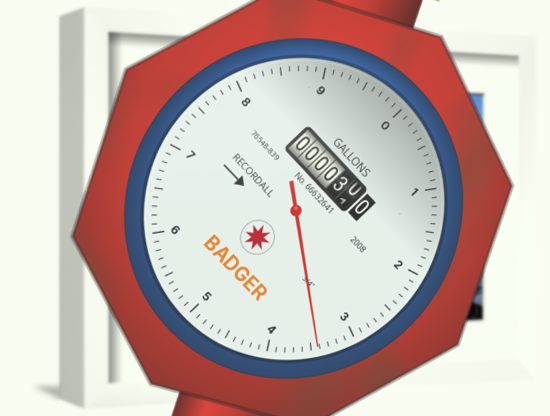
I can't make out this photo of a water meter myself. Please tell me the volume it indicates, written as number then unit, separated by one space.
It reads 303.4 gal
